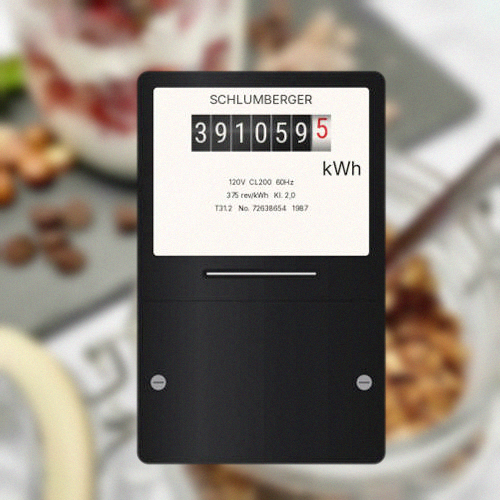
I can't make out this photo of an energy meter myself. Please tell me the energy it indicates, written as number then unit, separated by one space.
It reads 391059.5 kWh
